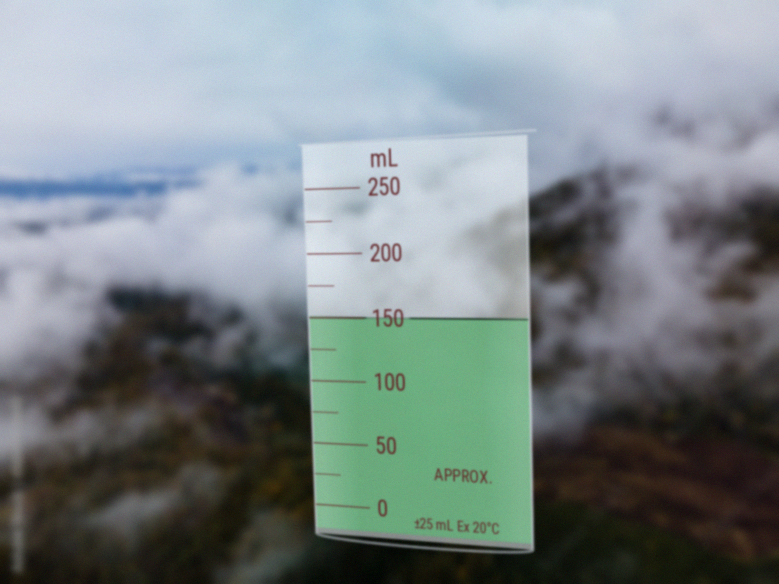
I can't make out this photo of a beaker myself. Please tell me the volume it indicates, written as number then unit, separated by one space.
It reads 150 mL
